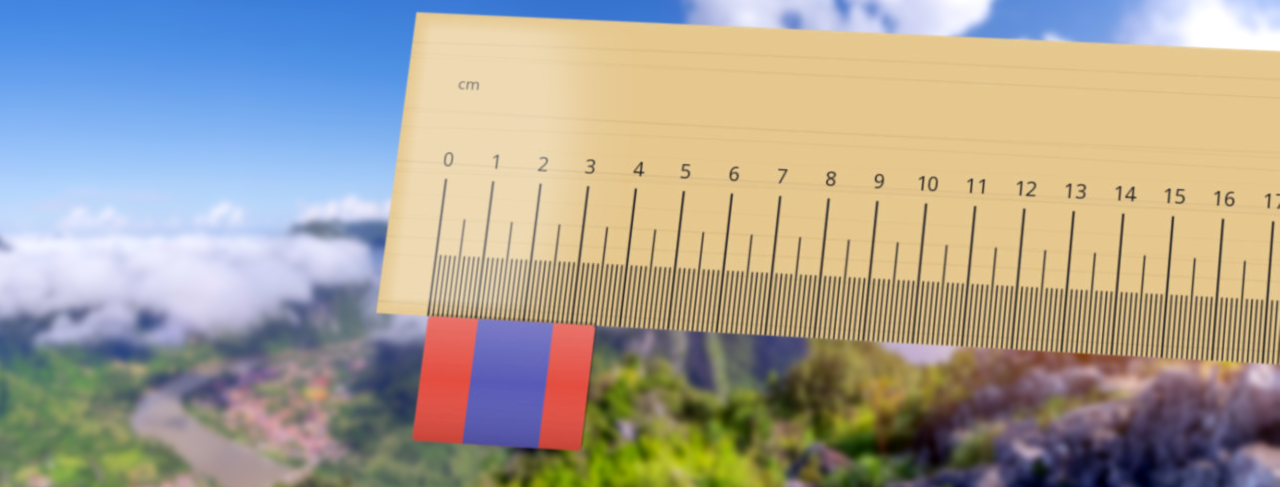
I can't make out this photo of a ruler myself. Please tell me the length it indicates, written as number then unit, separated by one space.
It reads 3.5 cm
